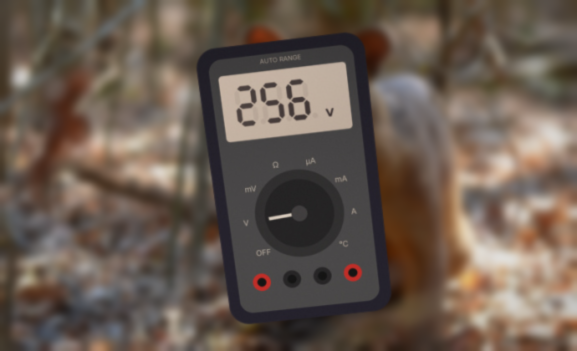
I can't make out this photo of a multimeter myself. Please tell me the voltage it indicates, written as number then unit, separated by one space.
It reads 256 V
